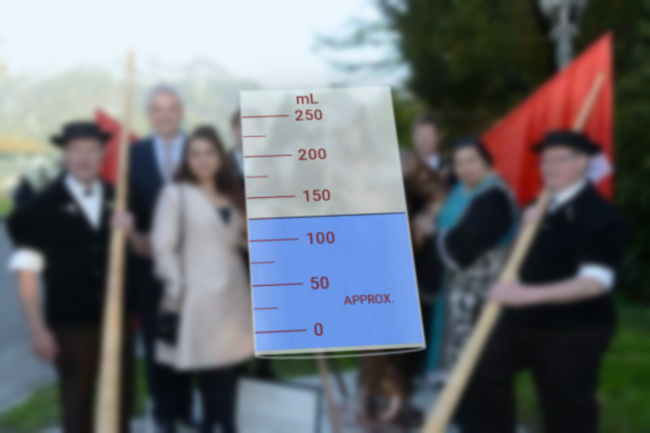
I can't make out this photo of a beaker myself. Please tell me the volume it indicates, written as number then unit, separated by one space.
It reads 125 mL
